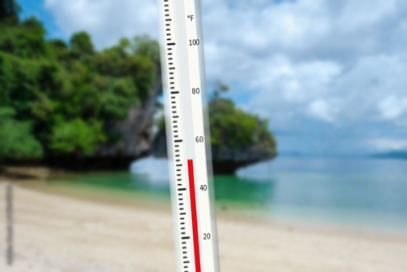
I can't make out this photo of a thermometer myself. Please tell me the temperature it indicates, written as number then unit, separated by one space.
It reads 52 °F
